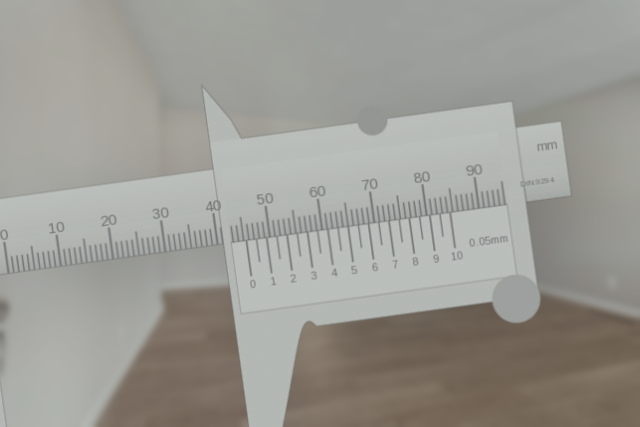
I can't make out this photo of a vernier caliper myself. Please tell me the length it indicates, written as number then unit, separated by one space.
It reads 45.5 mm
